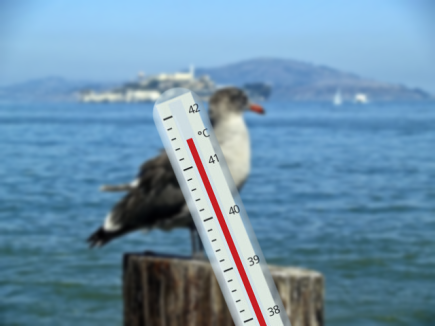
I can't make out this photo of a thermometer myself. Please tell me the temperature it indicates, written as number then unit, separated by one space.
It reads 41.5 °C
